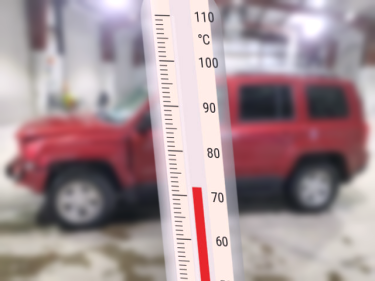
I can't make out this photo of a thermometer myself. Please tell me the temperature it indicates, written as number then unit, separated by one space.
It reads 72 °C
